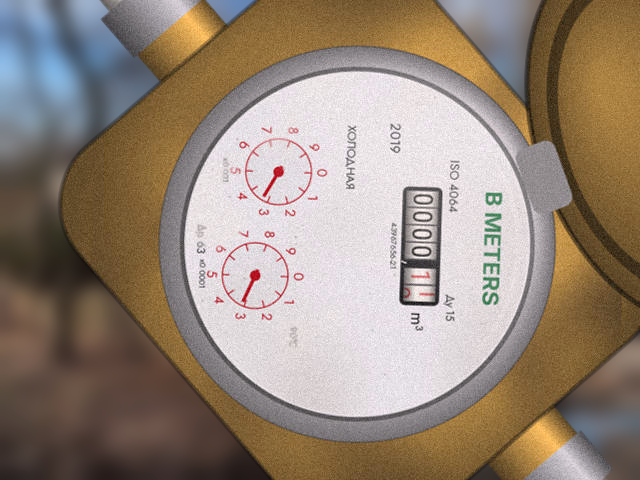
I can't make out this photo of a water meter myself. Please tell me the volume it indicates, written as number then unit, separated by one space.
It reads 0.1133 m³
